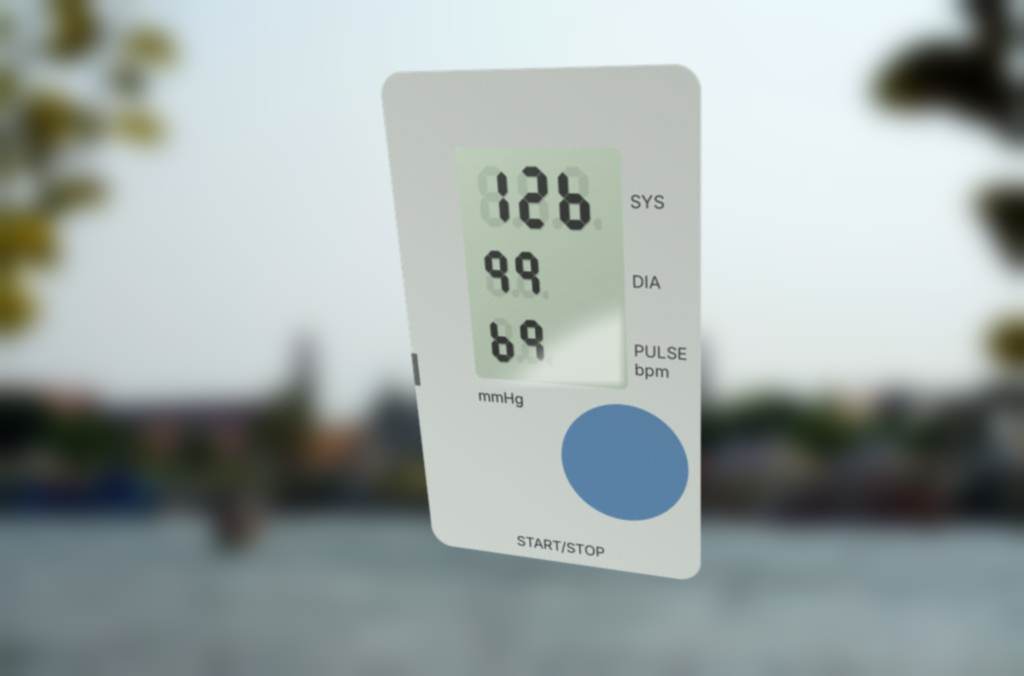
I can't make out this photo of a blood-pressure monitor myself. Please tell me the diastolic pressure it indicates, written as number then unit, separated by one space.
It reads 99 mmHg
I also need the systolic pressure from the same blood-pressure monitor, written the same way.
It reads 126 mmHg
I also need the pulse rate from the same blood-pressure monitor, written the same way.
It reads 69 bpm
